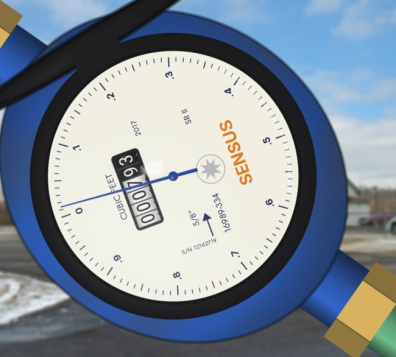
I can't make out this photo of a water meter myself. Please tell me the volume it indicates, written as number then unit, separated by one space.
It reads 793.01 ft³
